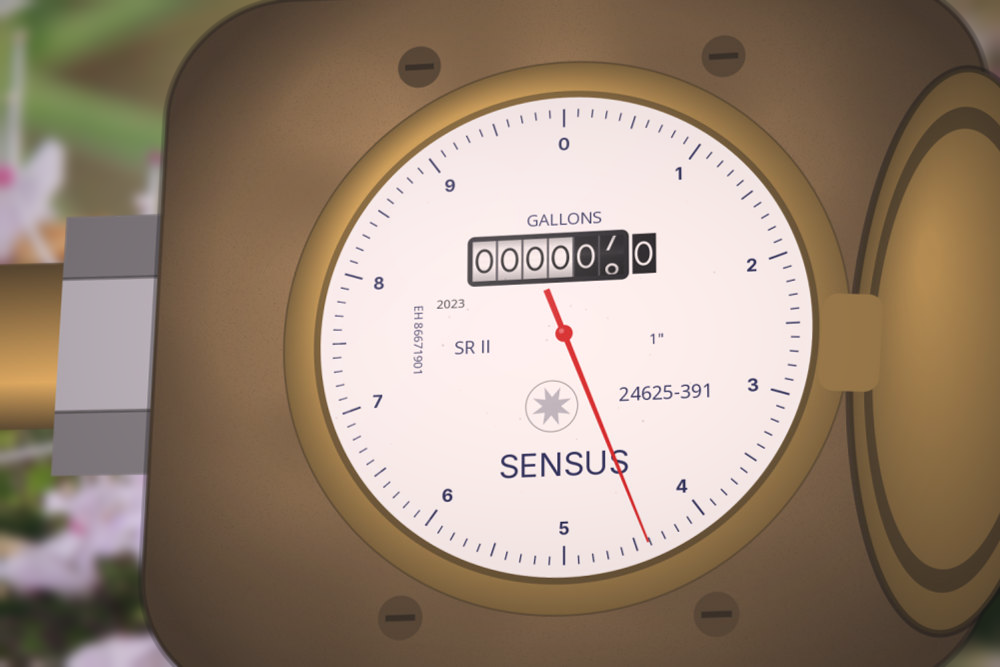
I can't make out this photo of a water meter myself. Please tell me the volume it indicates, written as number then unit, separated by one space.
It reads 74.4 gal
